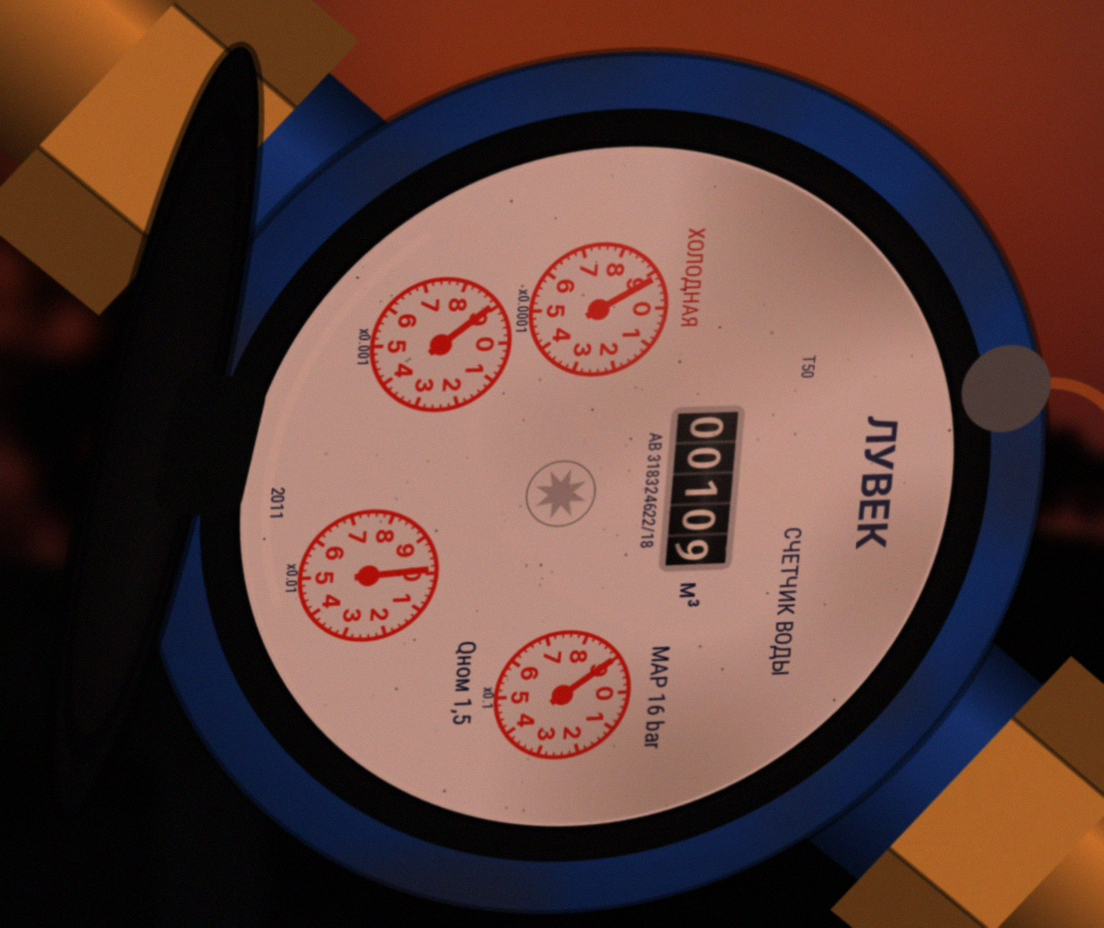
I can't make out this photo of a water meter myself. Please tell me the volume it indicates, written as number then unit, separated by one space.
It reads 108.8989 m³
